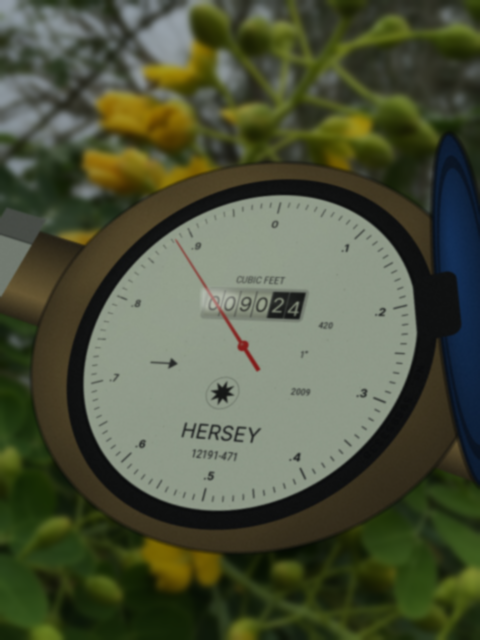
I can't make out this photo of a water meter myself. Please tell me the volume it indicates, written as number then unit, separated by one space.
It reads 9023.88 ft³
